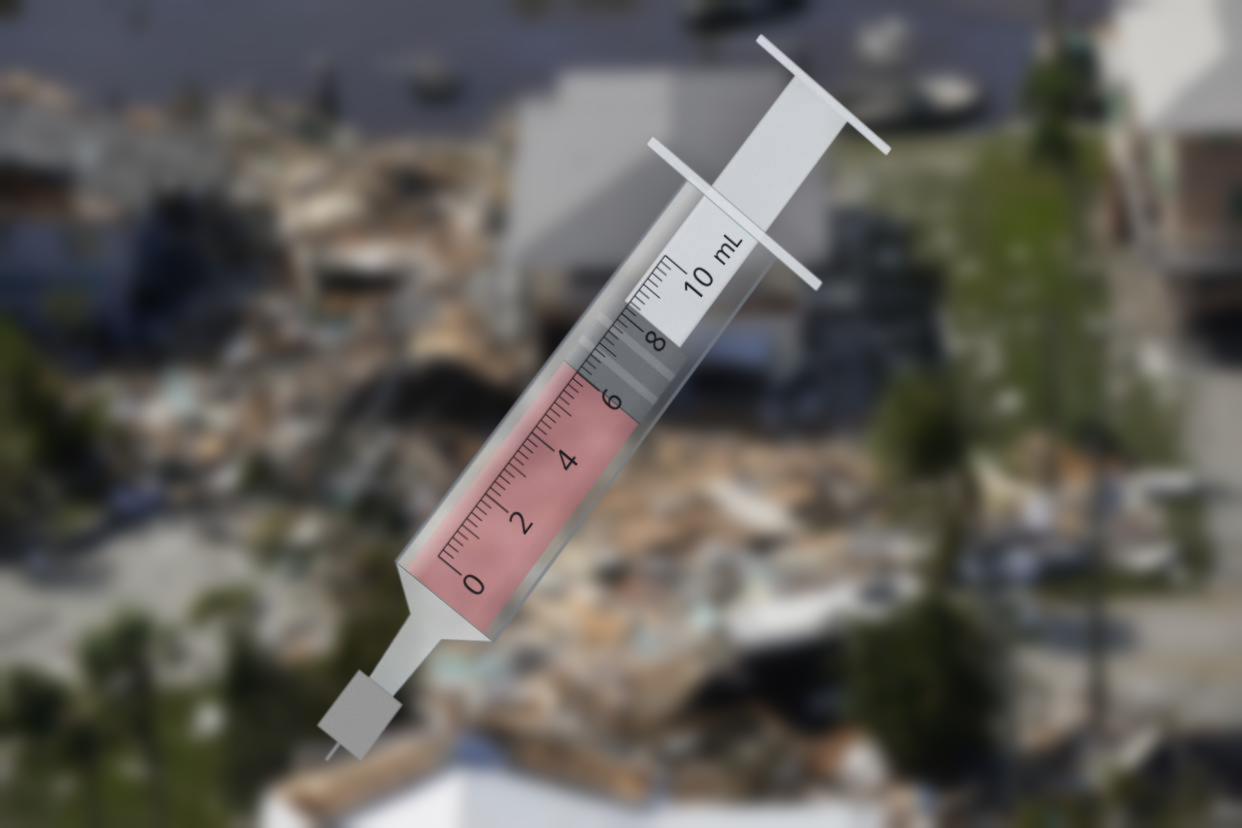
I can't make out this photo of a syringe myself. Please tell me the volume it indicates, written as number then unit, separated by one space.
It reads 6 mL
